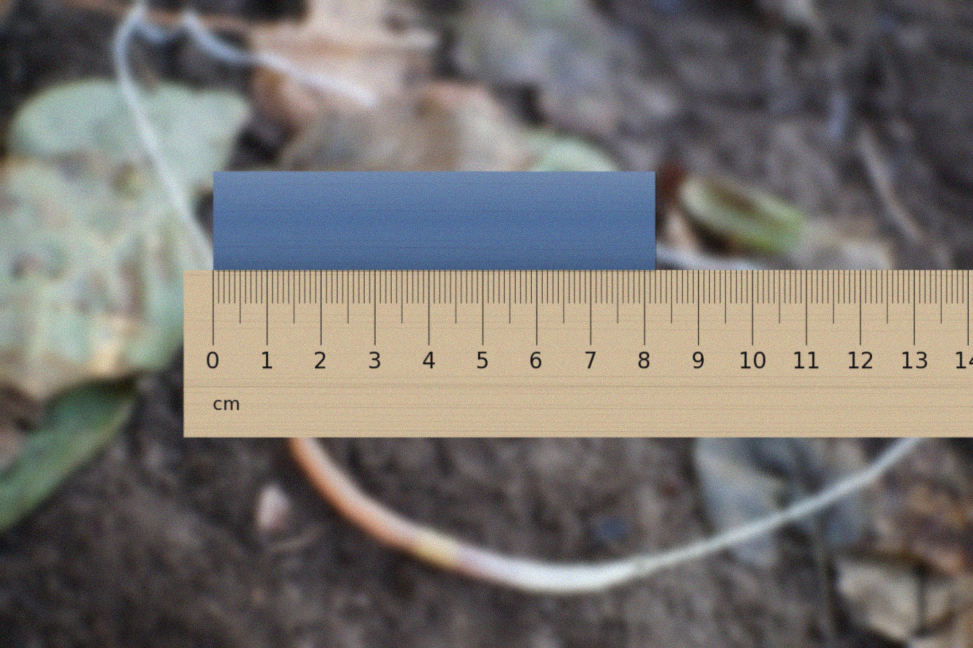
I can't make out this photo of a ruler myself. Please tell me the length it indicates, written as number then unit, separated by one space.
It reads 8.2 cm
